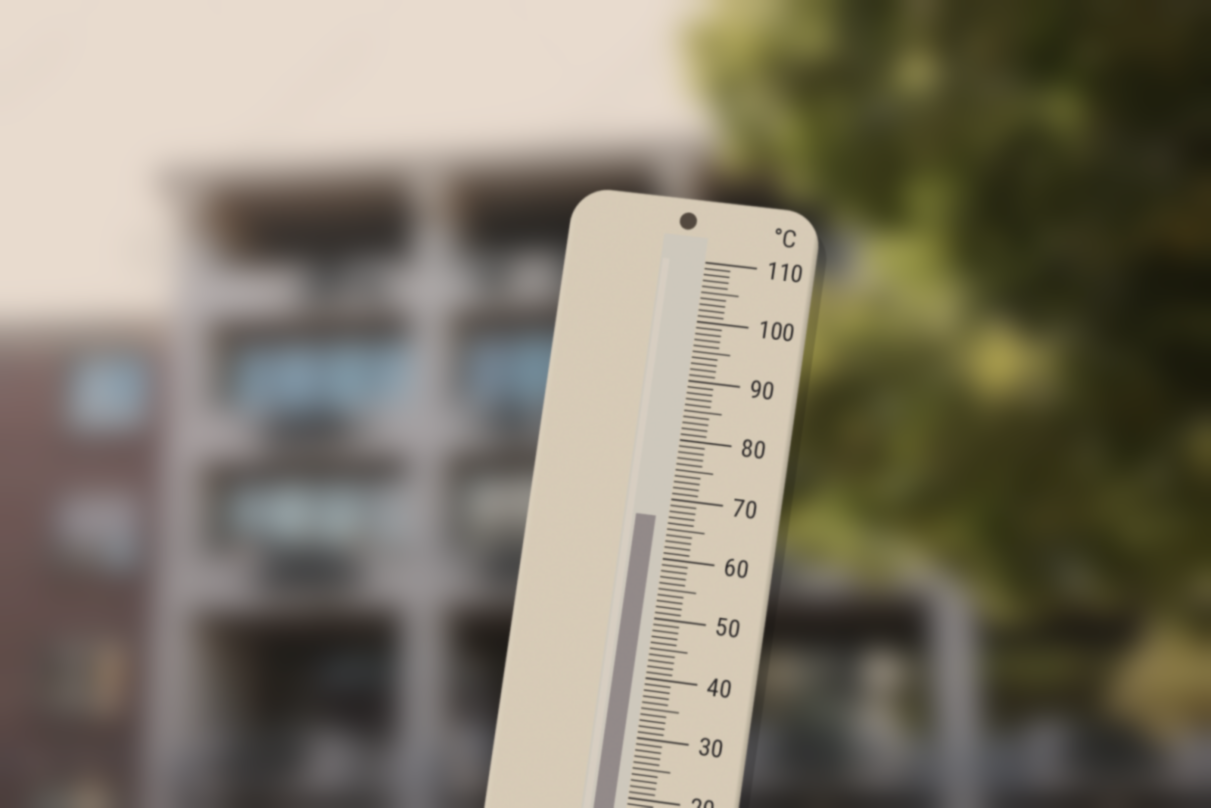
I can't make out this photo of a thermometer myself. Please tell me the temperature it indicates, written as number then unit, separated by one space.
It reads 67 °C
